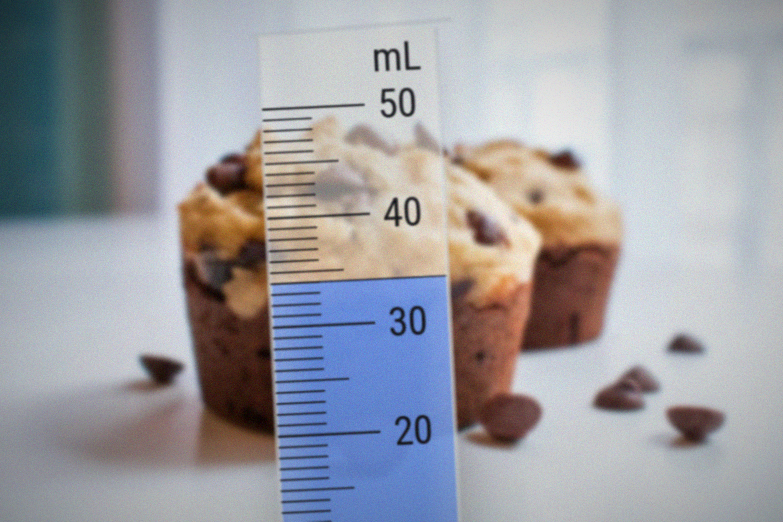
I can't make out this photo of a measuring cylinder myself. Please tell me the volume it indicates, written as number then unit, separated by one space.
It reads 34 mL
